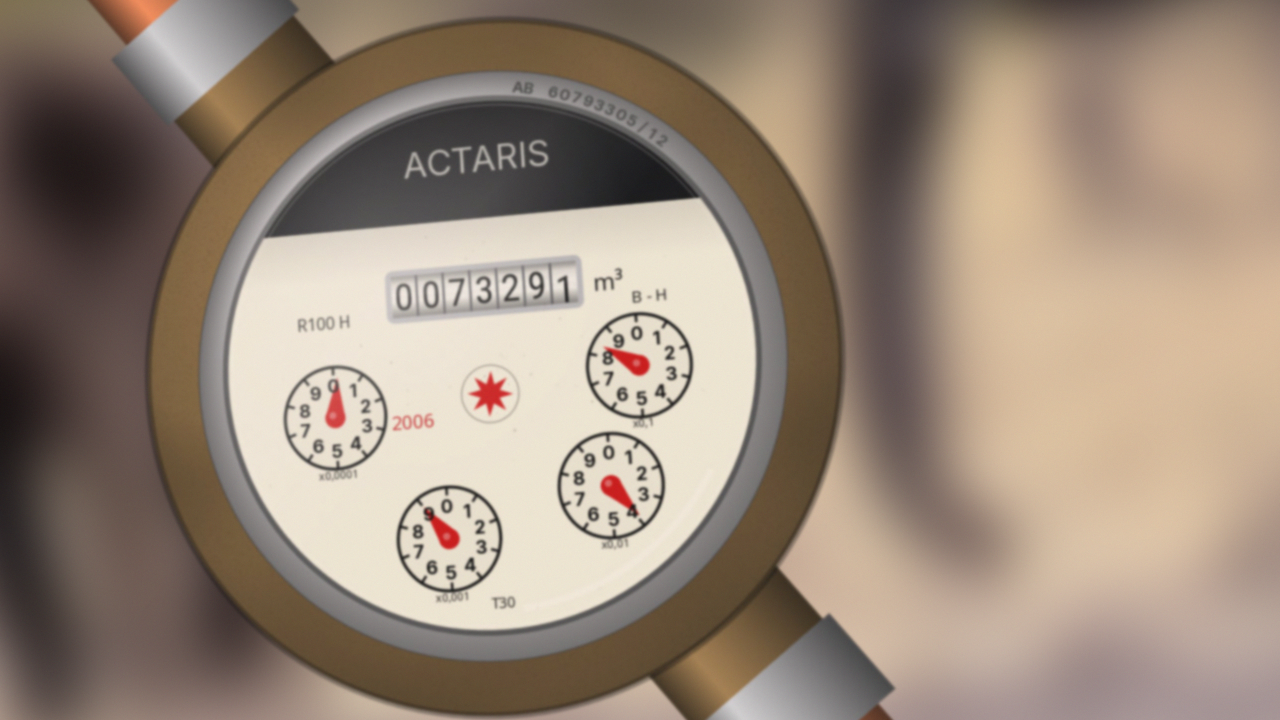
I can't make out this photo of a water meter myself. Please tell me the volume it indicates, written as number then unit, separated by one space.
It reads 73290.8390 m³
